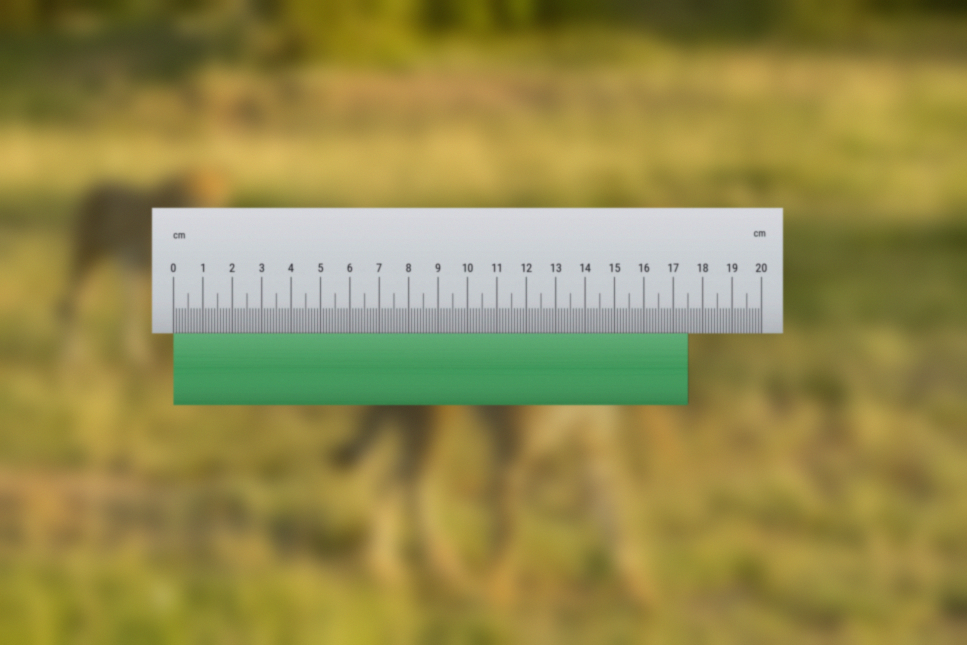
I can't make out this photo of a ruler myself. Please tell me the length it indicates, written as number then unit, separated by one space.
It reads 17.5 cm
